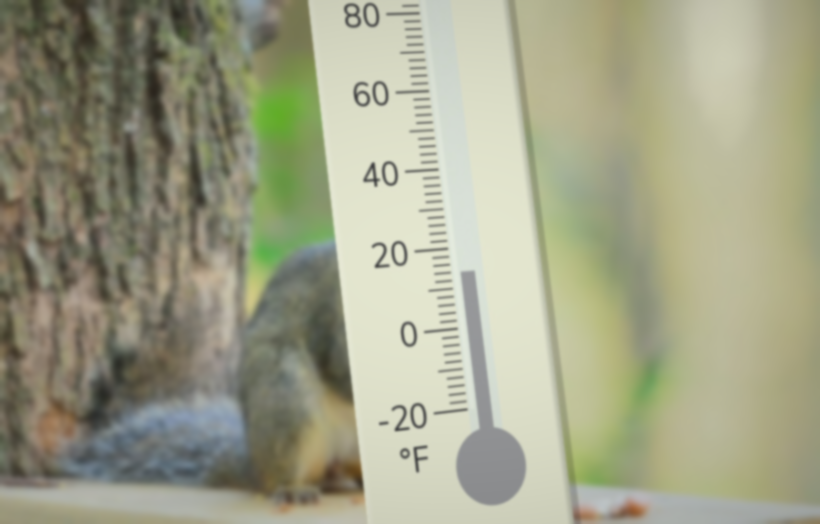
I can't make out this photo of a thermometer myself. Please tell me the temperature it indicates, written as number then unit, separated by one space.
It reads 14 °F
